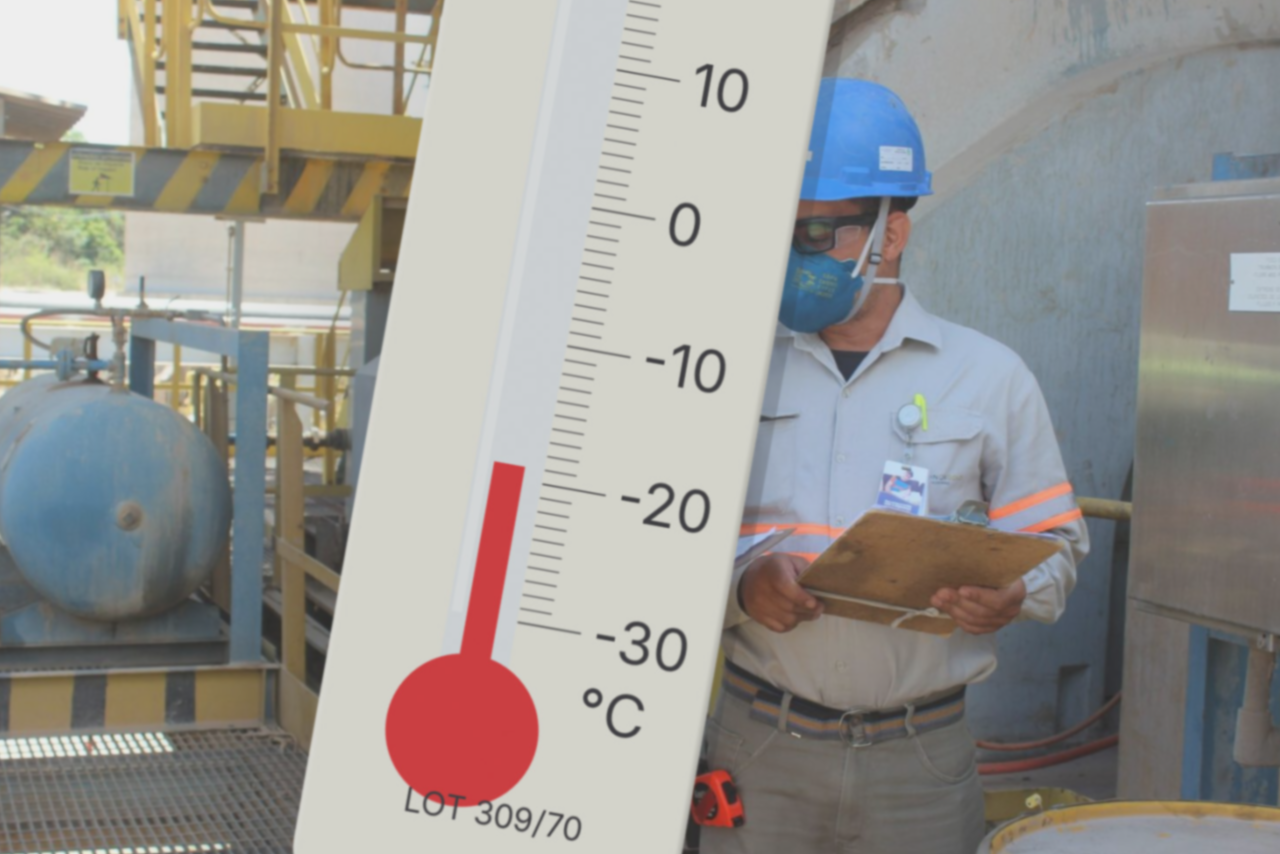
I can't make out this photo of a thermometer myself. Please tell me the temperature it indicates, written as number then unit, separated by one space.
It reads -19 °C
